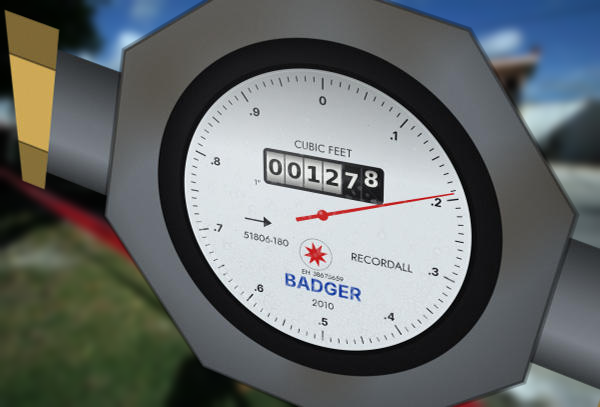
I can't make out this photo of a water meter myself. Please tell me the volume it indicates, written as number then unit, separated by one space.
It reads 1278.19 ft³
